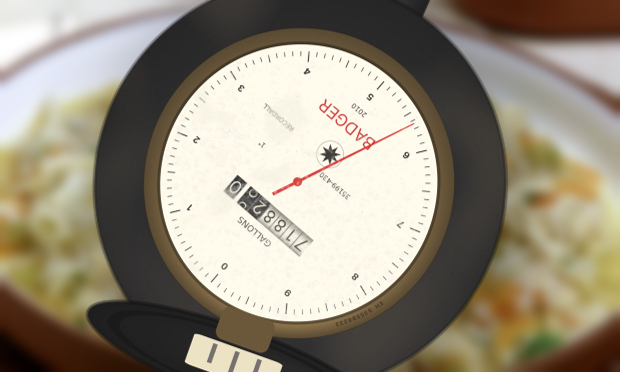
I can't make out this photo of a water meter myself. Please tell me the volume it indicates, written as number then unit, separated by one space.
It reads 7188285.6 gal
